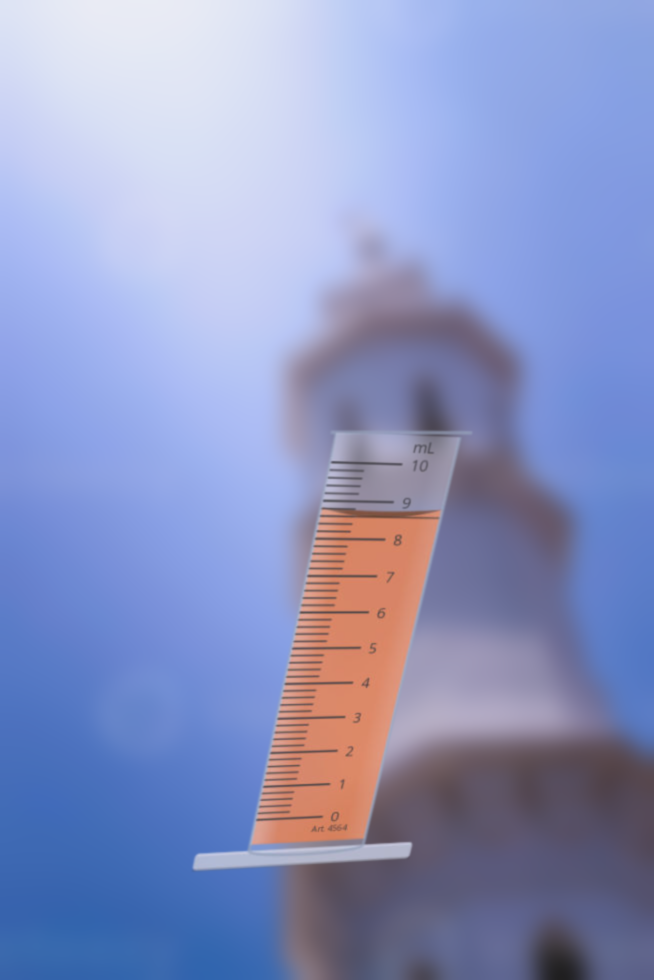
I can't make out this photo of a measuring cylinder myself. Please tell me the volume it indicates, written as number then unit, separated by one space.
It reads 8.6 mL
